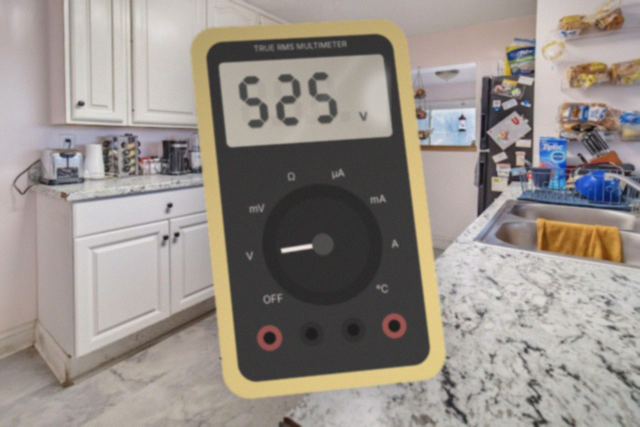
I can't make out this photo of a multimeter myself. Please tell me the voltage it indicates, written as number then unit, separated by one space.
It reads 525 V
